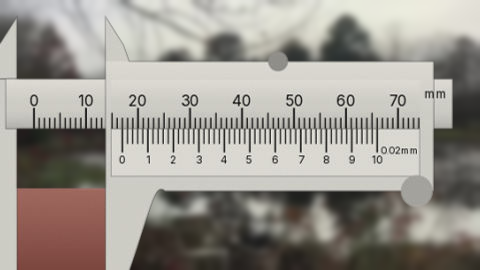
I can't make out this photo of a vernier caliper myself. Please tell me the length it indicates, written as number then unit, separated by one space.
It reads 17.0 mm
